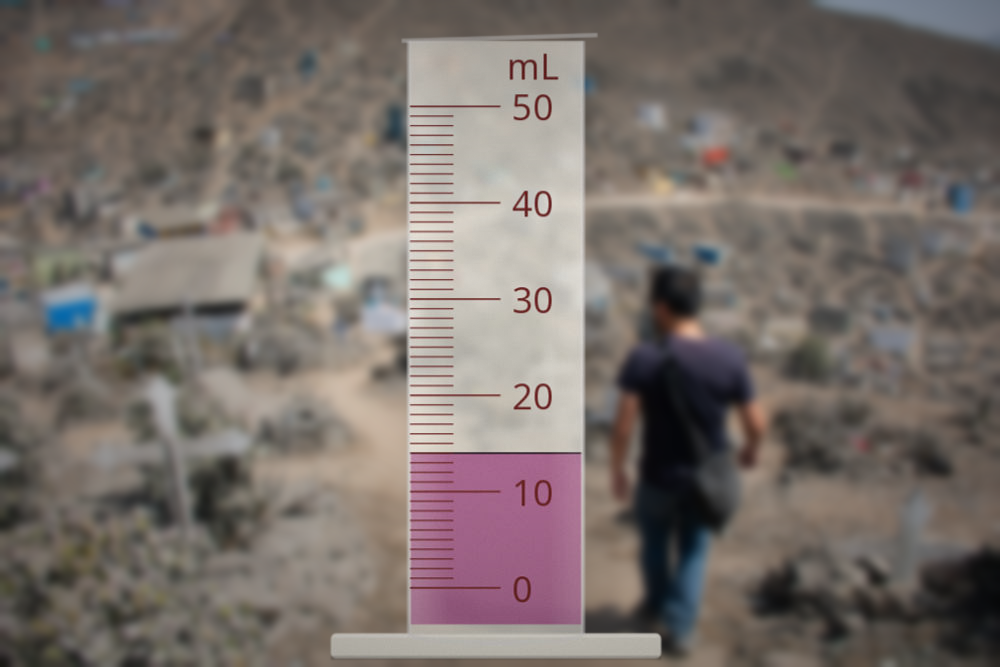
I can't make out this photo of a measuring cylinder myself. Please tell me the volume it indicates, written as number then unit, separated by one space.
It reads 14 mL
